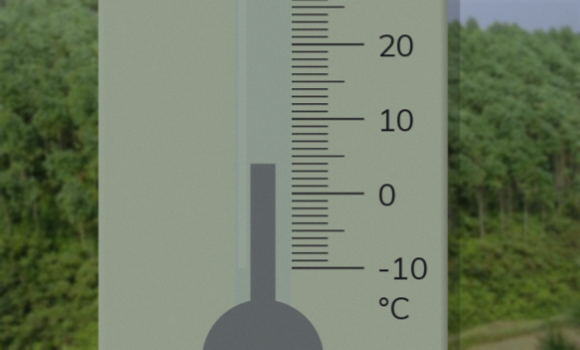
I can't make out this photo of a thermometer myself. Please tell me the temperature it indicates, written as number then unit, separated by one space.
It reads 4 °C
